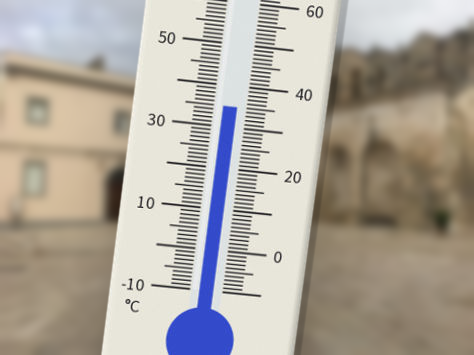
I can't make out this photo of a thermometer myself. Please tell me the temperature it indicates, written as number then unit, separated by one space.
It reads 35 °C
